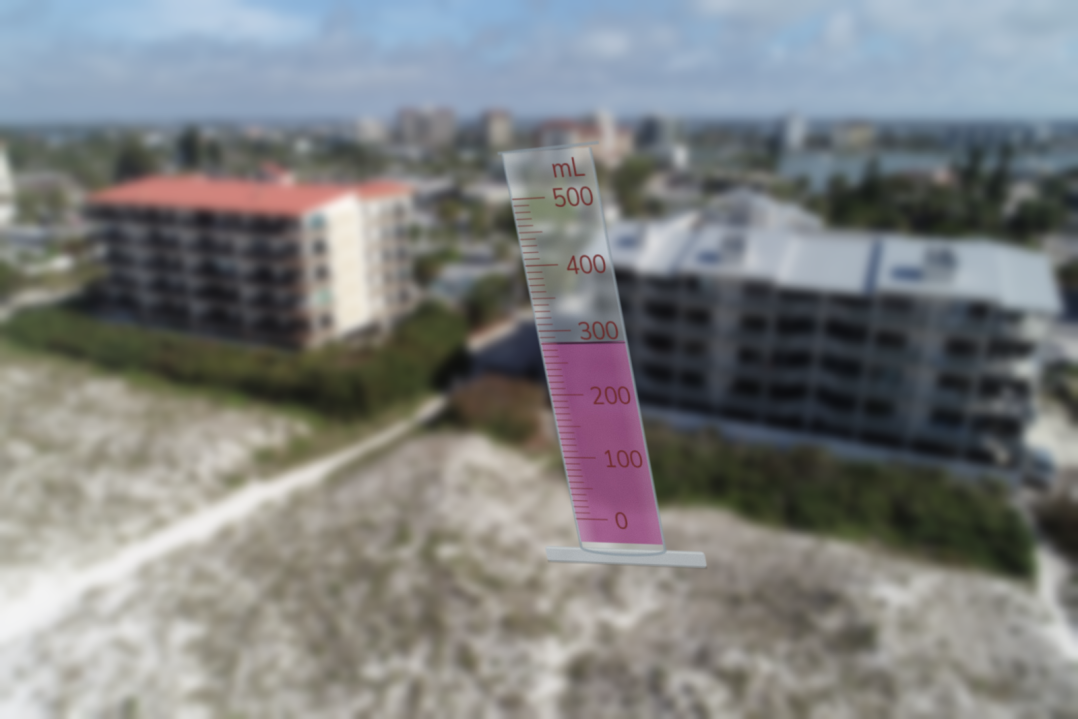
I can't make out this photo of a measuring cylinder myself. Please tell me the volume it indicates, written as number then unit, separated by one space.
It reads 280 mL
